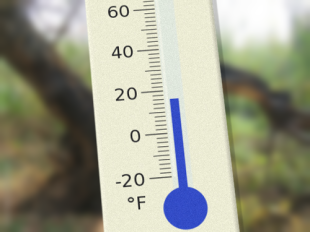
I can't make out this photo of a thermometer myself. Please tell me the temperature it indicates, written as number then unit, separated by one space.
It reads 16 °F
